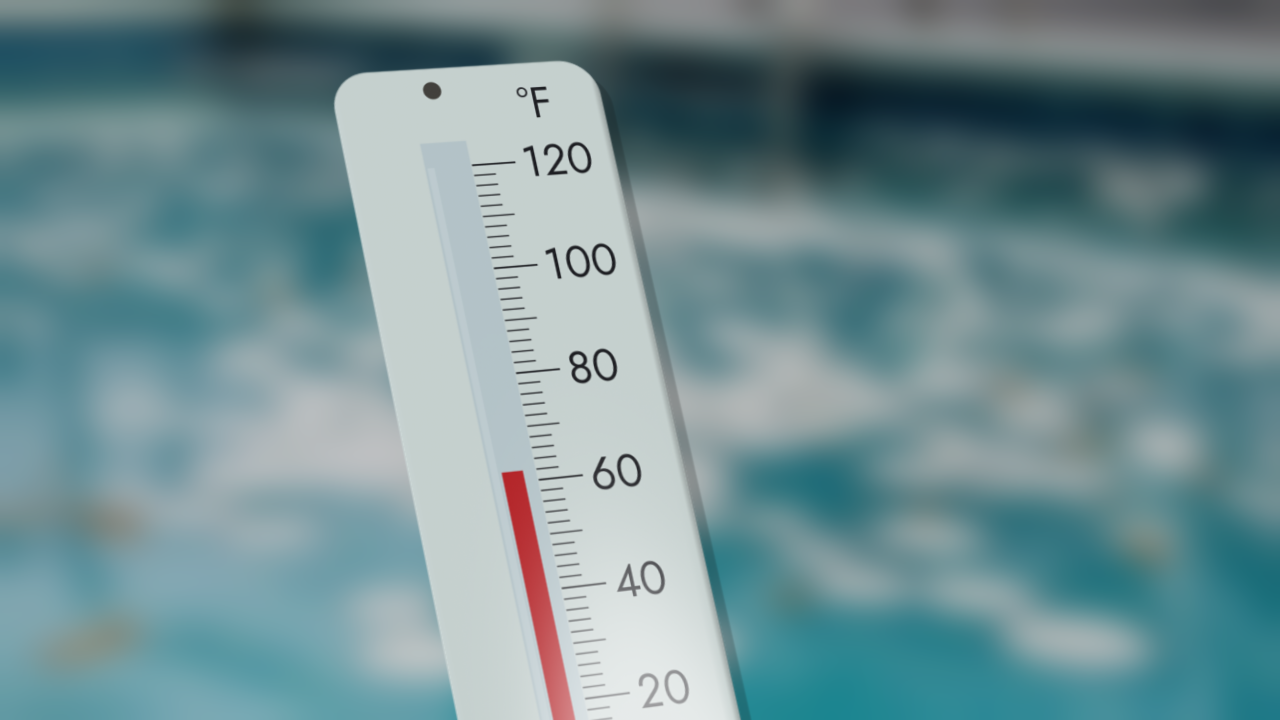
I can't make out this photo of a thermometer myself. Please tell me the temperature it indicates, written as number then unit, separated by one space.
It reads 62 °F
